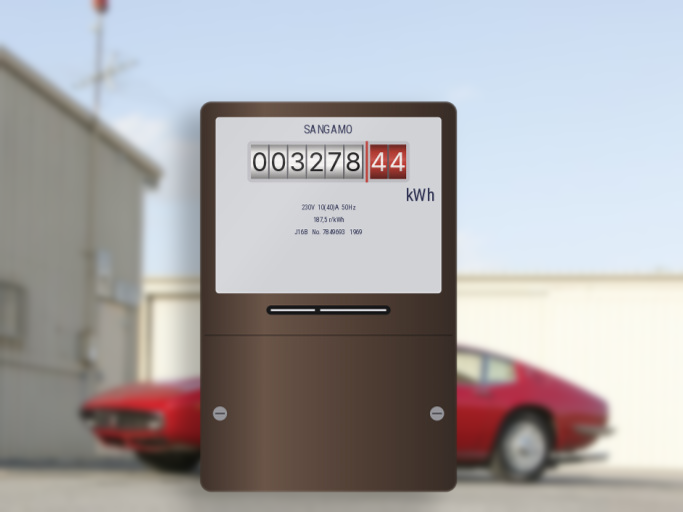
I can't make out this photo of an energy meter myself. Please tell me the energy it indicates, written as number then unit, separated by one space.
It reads 3278.44 kWh
